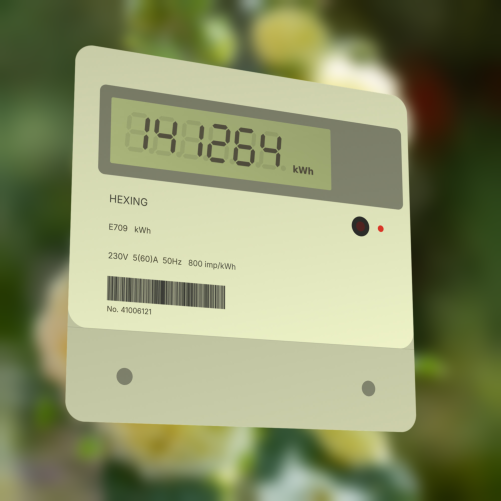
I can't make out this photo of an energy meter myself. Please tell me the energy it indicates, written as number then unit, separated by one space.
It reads 141264 kWh
